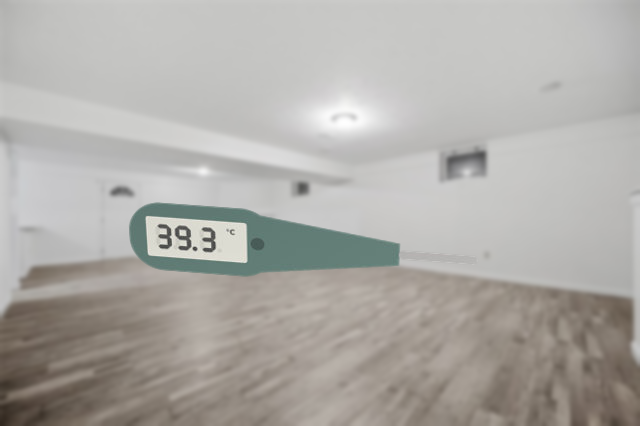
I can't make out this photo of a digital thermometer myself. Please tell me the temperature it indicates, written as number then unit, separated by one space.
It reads 39.3 °C
